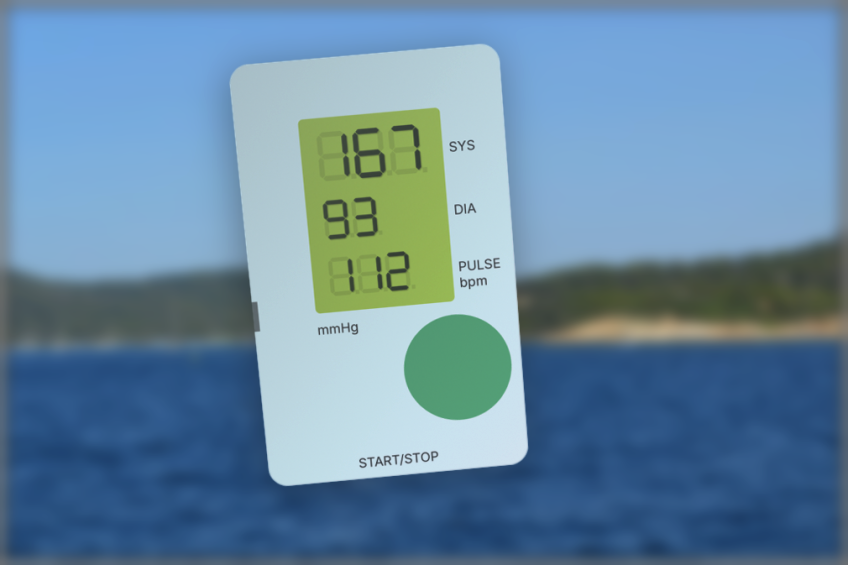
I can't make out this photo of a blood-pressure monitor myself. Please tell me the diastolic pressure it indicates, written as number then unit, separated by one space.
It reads 93 mmHg
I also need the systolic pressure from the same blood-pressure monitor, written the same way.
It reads 167 mmHg
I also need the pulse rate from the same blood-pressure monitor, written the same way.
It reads 112 bpm
